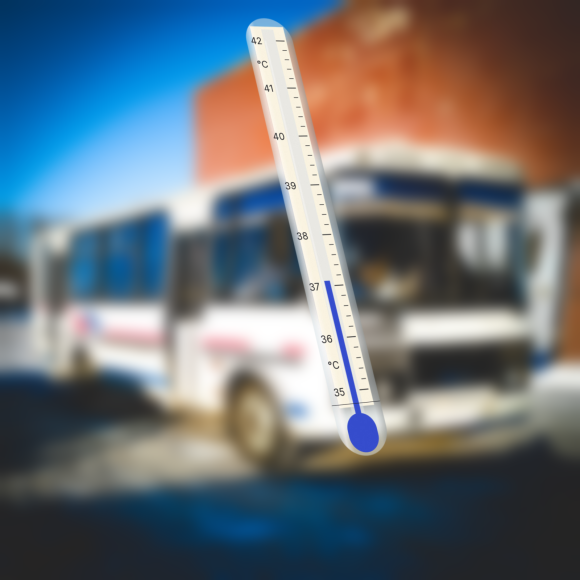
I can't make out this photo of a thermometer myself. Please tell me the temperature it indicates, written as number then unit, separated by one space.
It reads 37.1 °C
